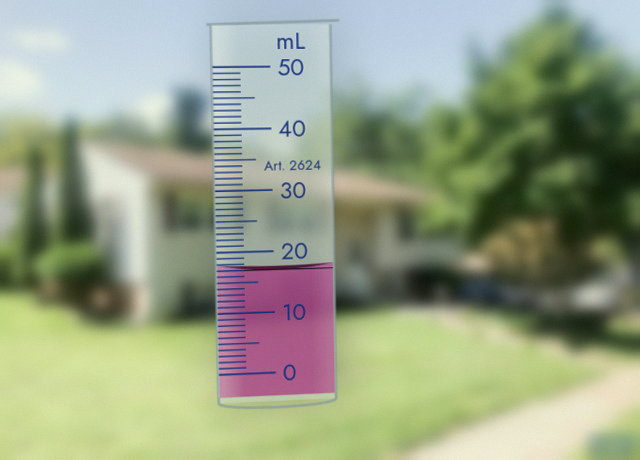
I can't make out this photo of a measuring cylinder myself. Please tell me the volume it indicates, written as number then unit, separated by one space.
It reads 17 mL
